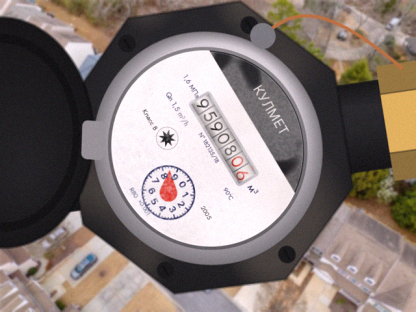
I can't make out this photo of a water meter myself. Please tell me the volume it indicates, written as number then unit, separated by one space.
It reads 95908.058 m³
